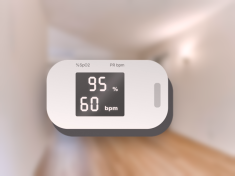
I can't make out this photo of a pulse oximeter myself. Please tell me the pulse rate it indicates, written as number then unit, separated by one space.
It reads 60 bpm
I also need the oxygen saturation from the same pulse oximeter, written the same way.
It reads 95 %
